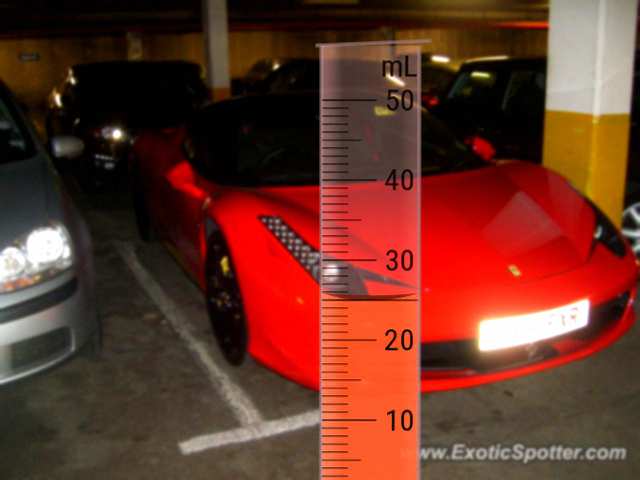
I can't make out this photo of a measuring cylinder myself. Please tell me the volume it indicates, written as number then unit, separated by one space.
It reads 25 mL
